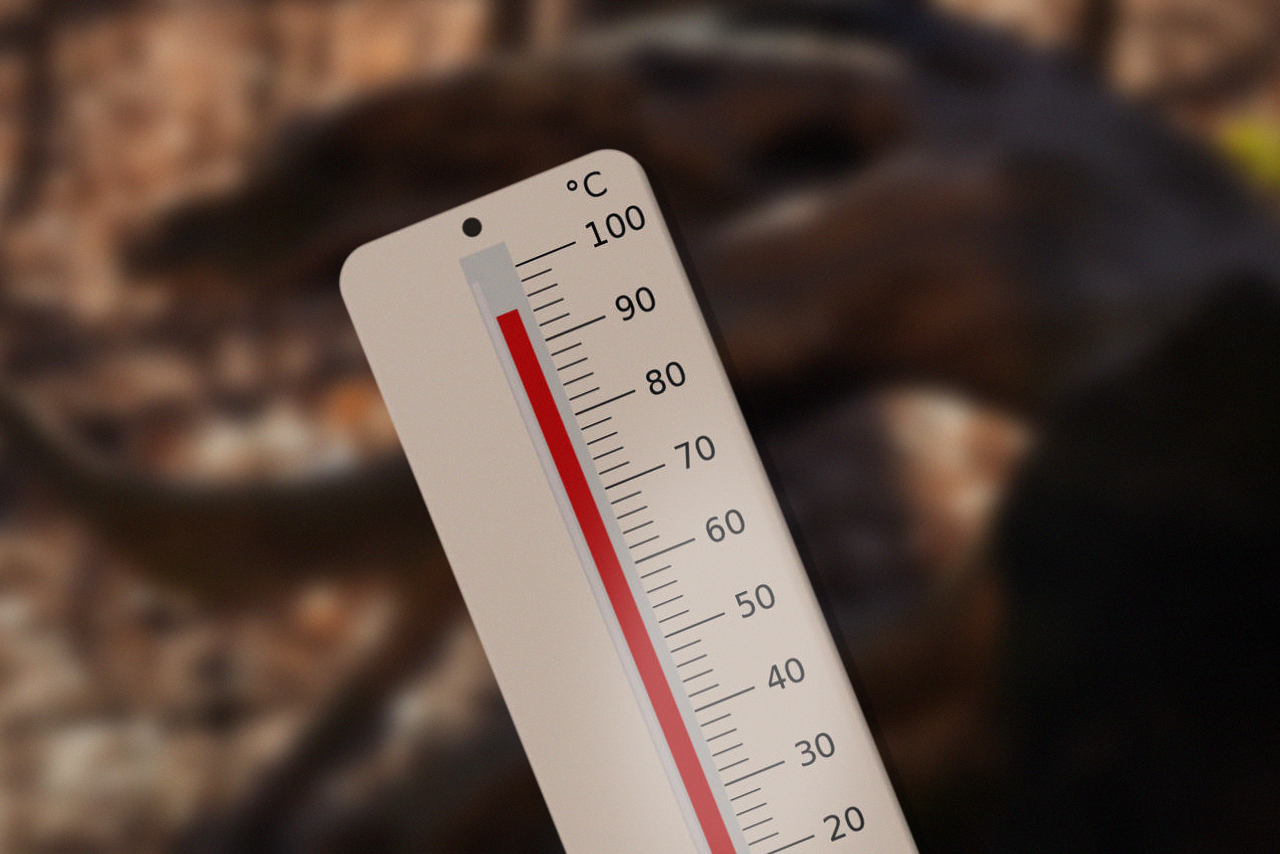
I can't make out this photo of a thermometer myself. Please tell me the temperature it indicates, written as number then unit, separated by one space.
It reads 95 °C
